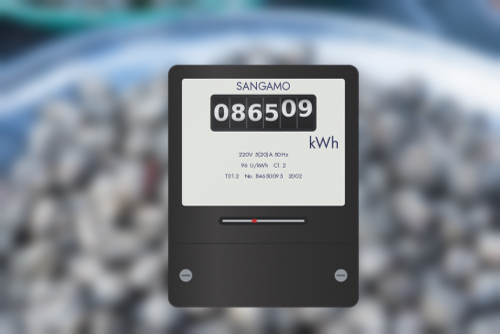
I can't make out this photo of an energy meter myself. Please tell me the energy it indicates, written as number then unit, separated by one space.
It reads 86509 kWh
